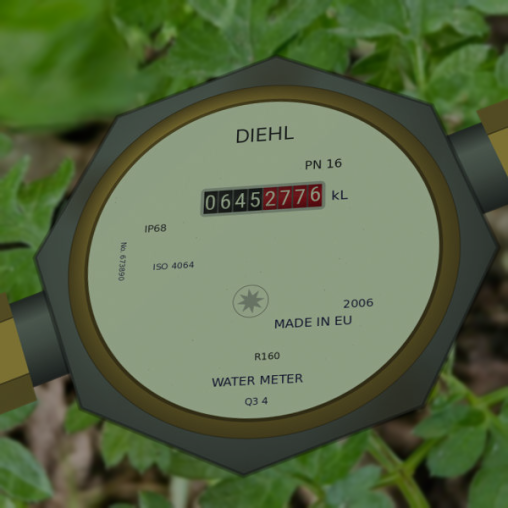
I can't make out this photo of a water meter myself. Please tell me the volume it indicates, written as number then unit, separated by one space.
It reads 645.2776 kL
